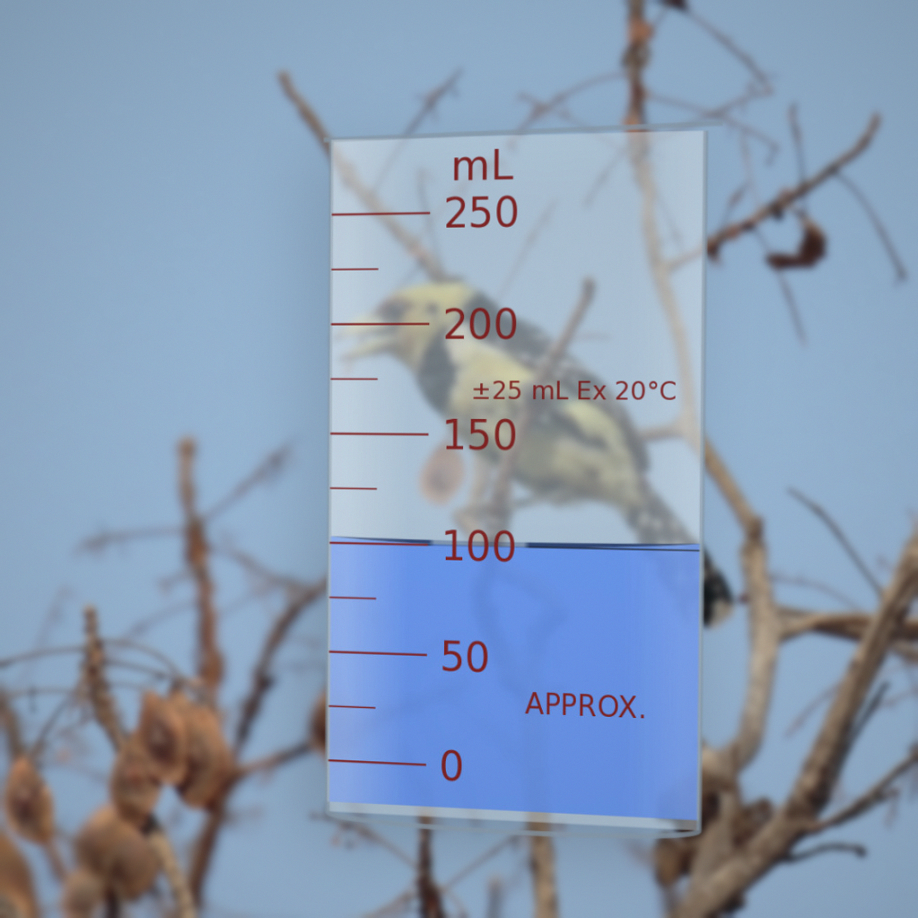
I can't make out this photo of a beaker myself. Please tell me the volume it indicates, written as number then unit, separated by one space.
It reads 100 mL
